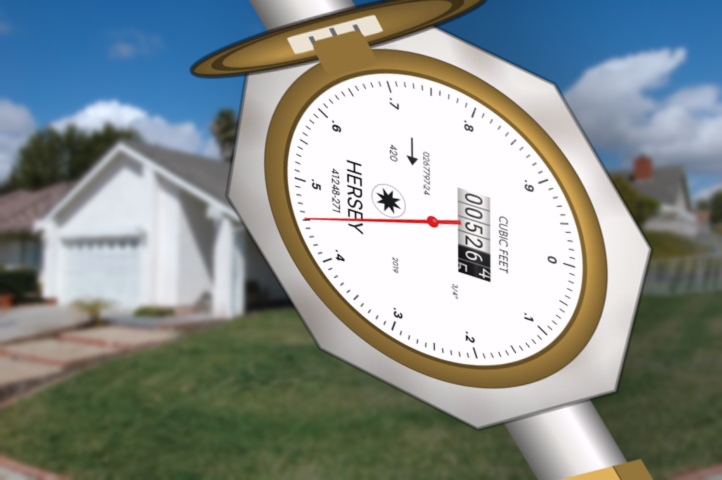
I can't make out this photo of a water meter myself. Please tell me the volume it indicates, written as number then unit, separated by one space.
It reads 5264.45 ft³
